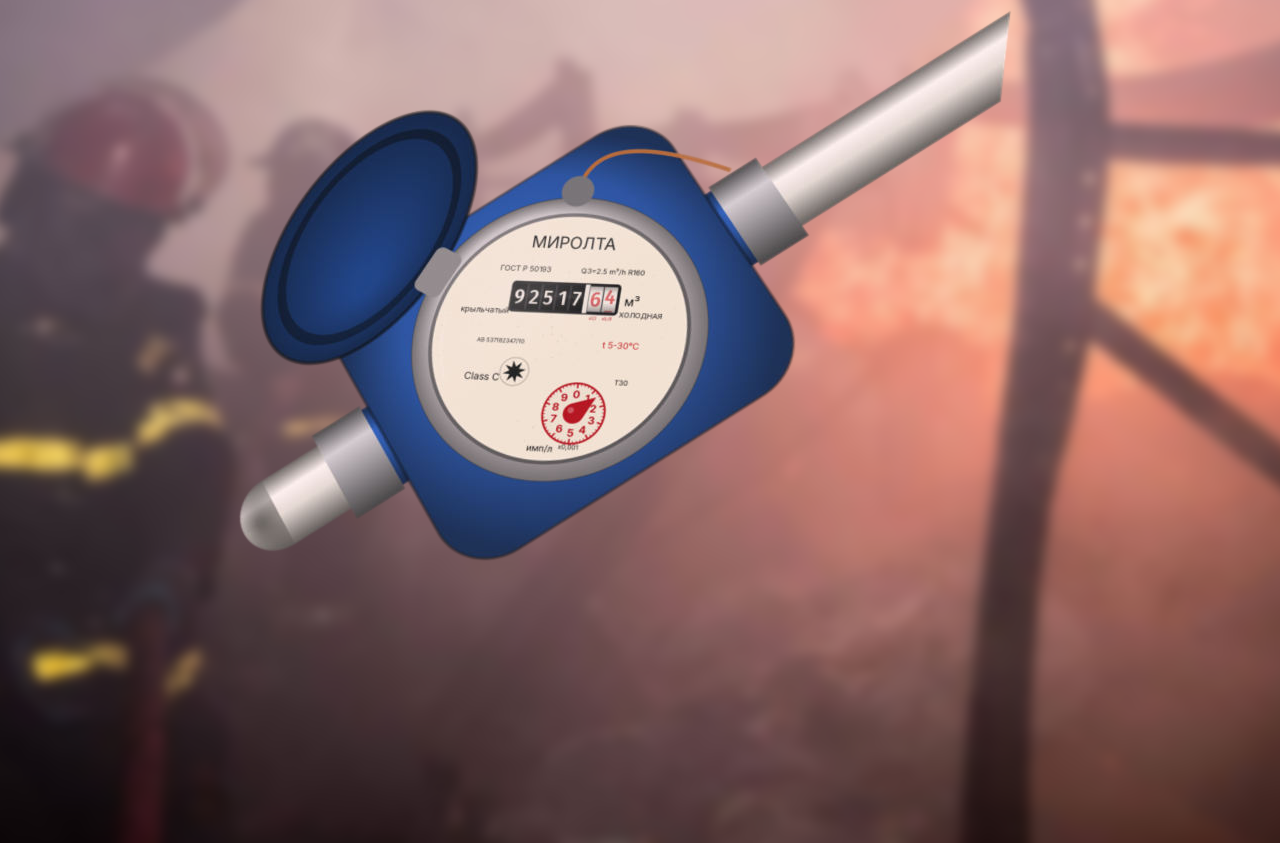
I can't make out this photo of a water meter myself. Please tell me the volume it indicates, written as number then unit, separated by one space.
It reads 92517.641 m³
